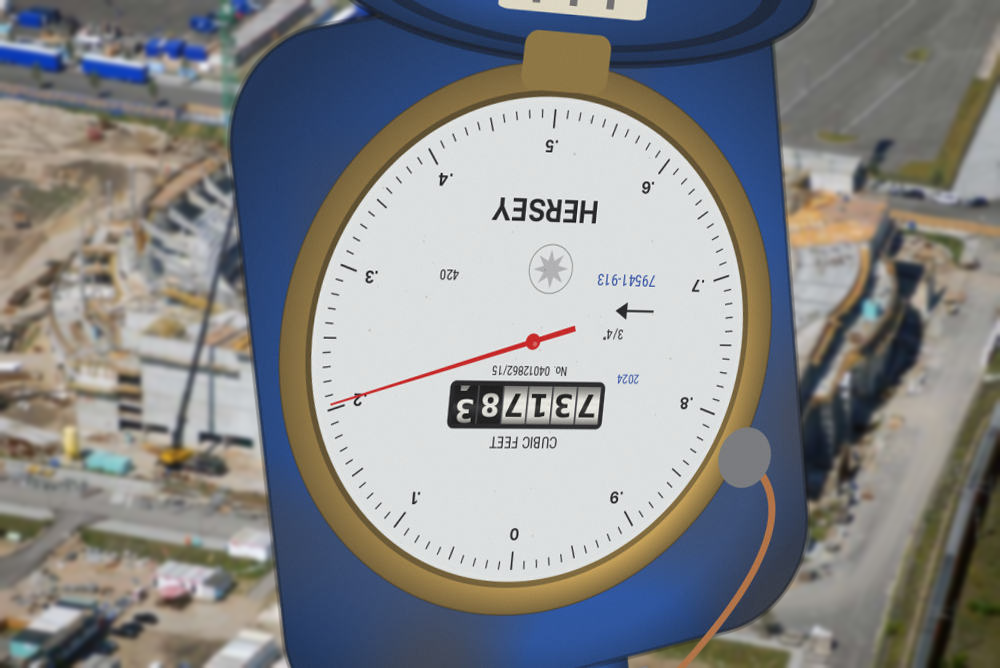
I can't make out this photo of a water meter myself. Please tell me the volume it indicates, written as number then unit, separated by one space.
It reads 731783.20 ft³
